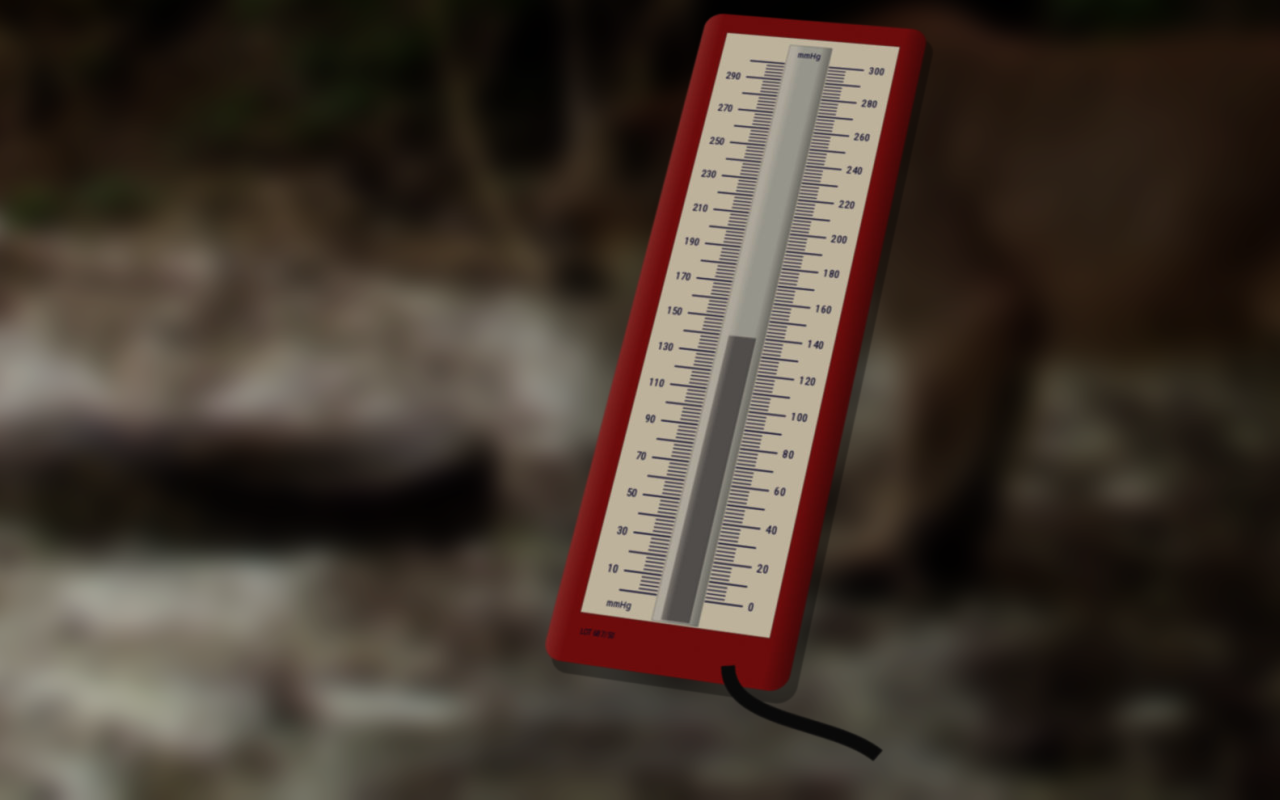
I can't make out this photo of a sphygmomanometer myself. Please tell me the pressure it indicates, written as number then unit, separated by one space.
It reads 140 mmHg
